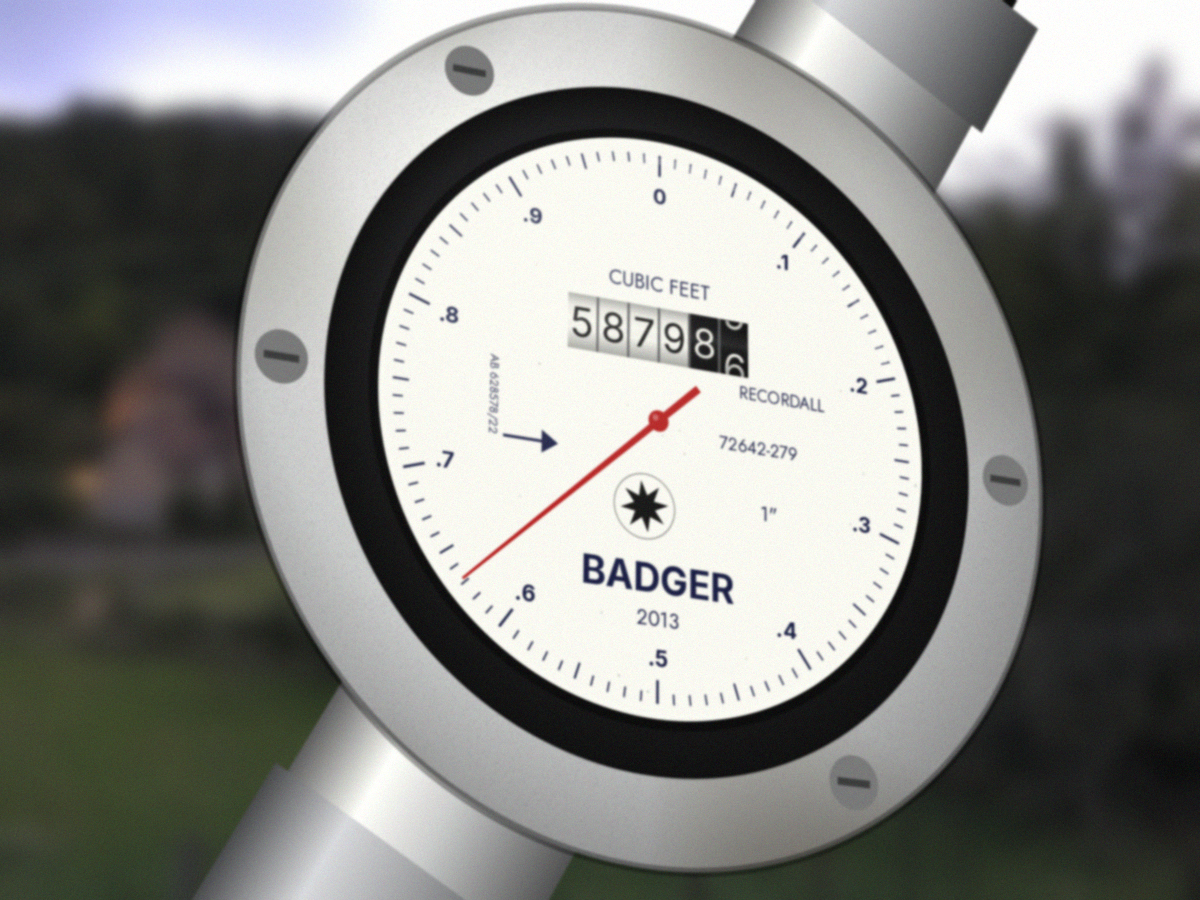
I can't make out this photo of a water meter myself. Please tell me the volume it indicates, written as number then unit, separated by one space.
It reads 587985.63 ft³
